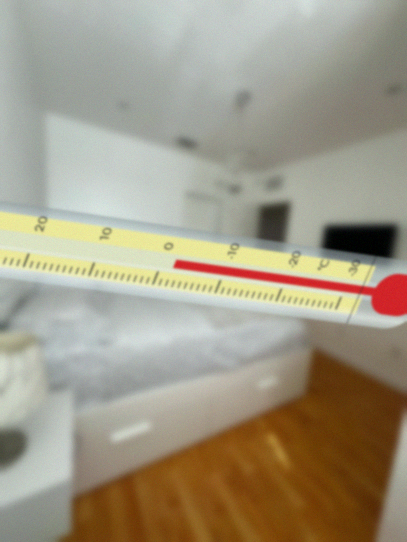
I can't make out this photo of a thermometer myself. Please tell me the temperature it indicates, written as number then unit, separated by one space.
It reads -2 °C
